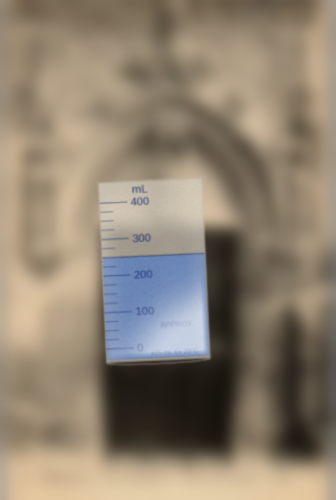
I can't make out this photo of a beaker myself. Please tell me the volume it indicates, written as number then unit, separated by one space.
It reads 250 mL
